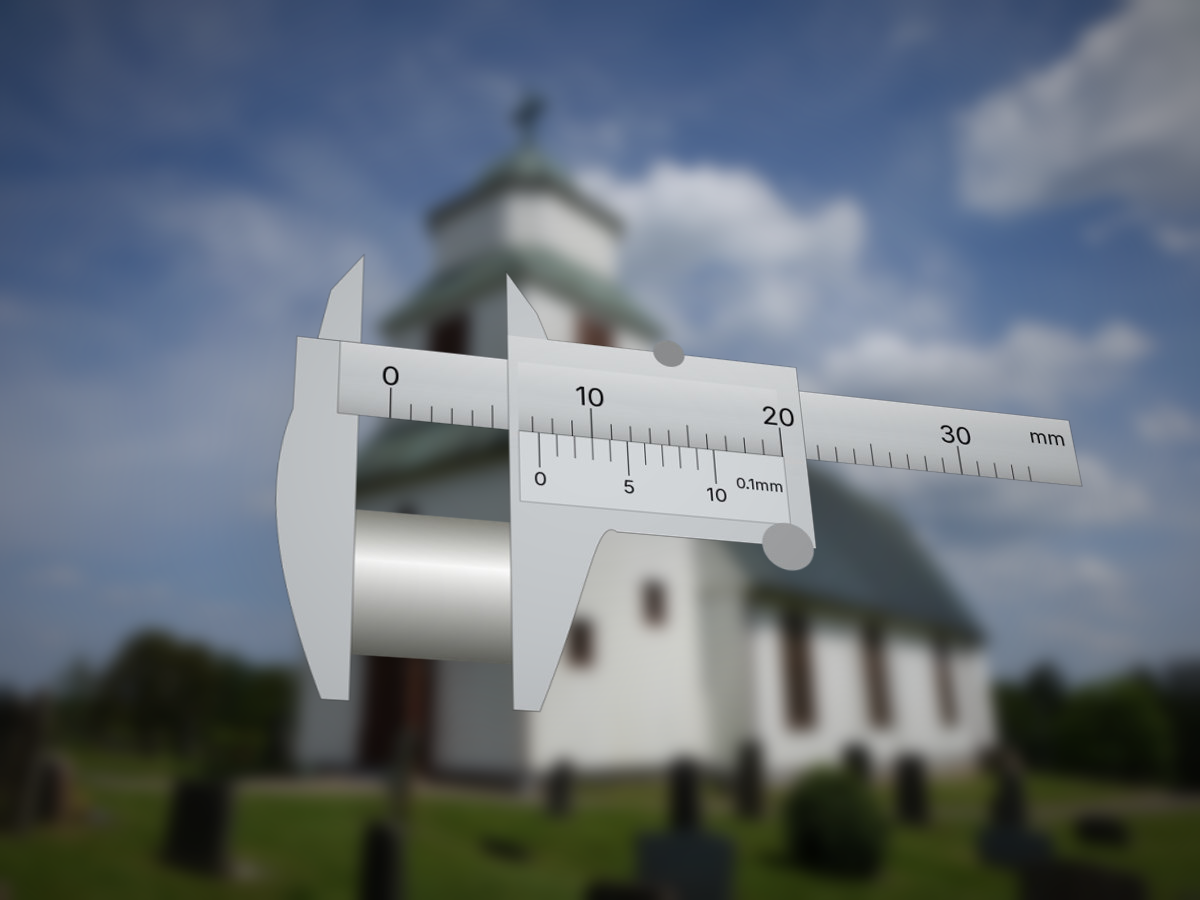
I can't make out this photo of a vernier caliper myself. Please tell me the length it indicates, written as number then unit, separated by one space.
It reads 7.3 mm
